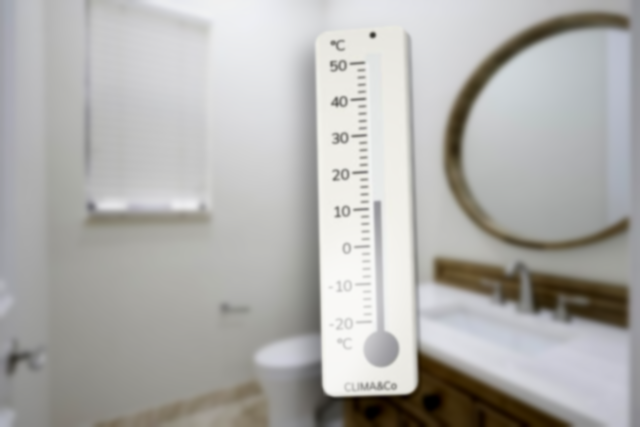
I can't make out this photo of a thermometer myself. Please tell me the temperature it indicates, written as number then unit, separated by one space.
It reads 12 °C
